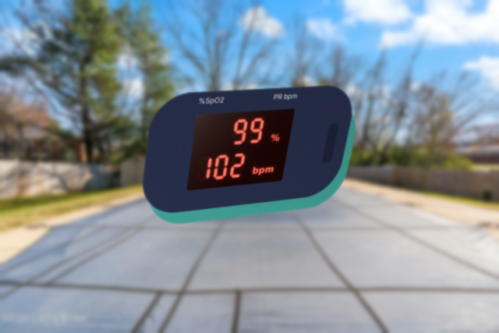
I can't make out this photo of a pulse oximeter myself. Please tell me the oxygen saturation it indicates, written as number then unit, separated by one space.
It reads 99 %
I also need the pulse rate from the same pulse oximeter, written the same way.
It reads 102 bpm
